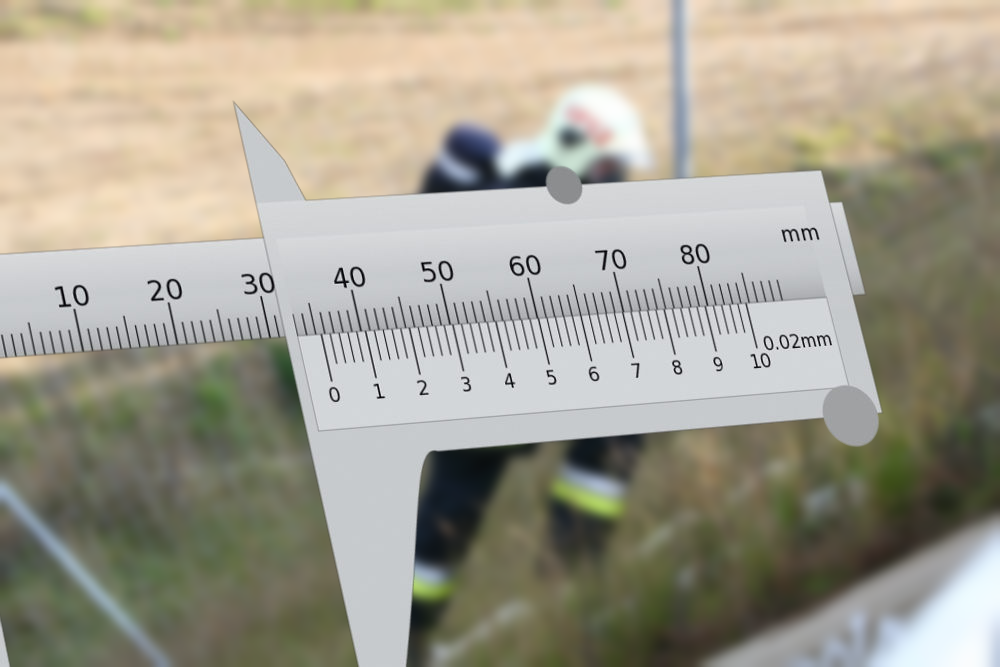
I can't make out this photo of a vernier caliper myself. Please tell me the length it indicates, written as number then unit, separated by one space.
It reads 35.6 mm
